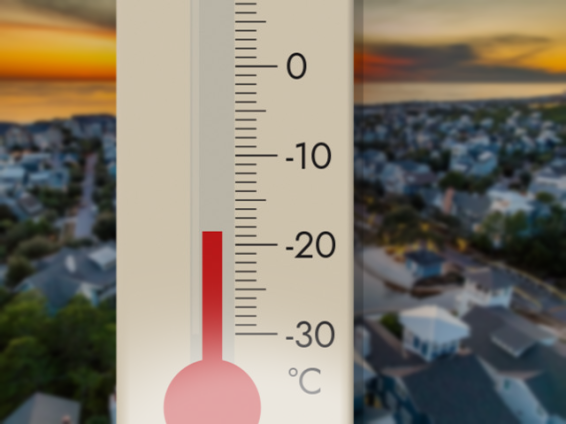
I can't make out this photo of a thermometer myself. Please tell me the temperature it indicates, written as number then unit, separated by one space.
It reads -18.5 °C
